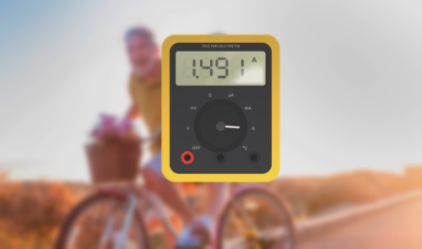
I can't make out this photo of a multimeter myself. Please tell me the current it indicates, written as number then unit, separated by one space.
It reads 1.491 A
